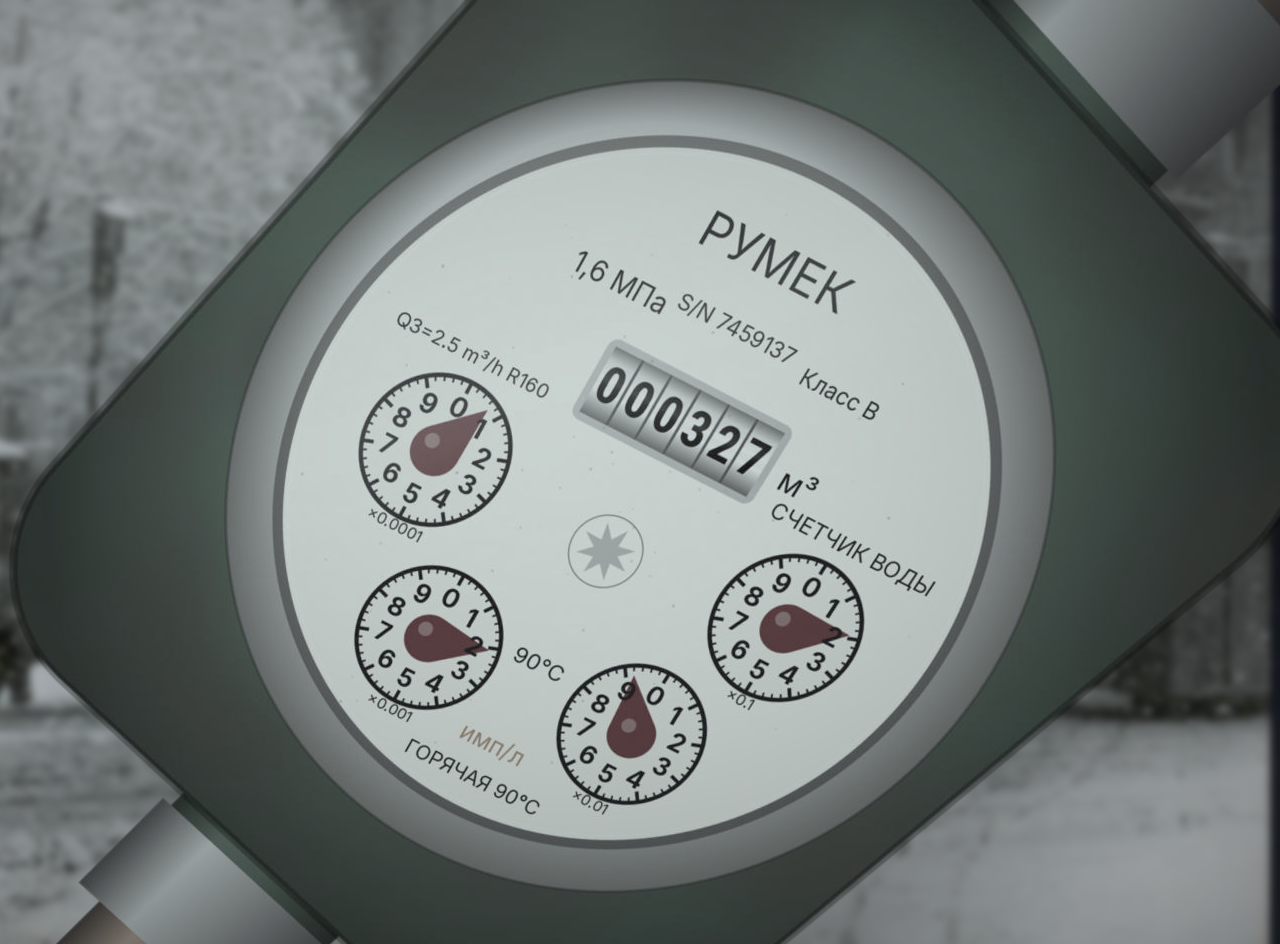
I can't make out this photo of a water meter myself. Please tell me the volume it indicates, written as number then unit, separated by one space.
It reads 327.1920 m³
